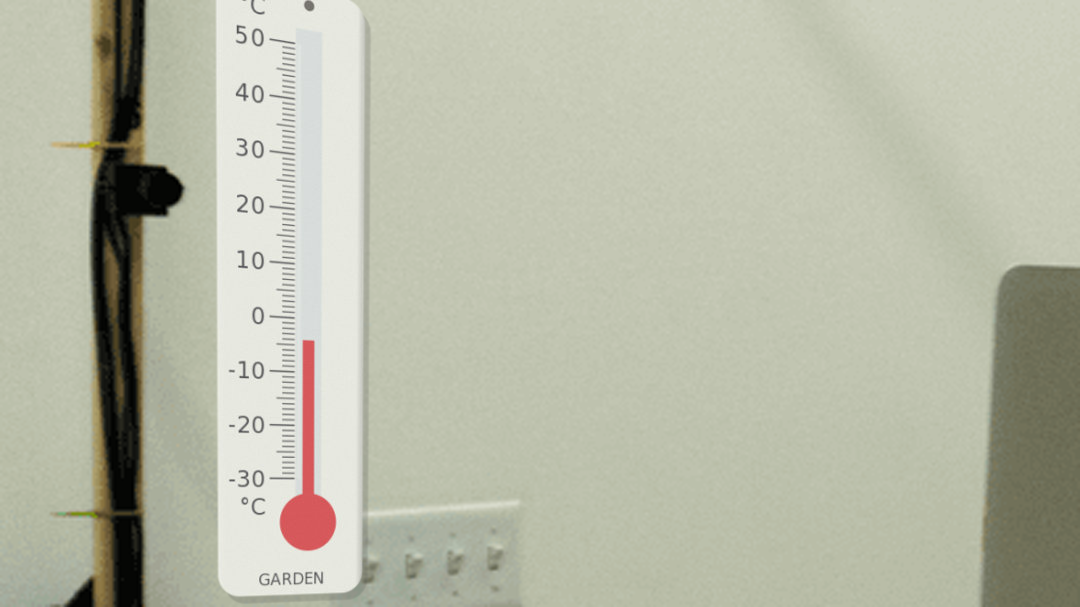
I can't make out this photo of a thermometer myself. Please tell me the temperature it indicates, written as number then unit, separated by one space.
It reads -4 °C
